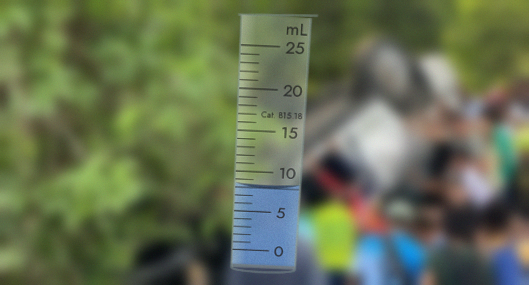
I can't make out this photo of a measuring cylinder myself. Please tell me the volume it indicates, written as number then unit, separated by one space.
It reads 8 mL
